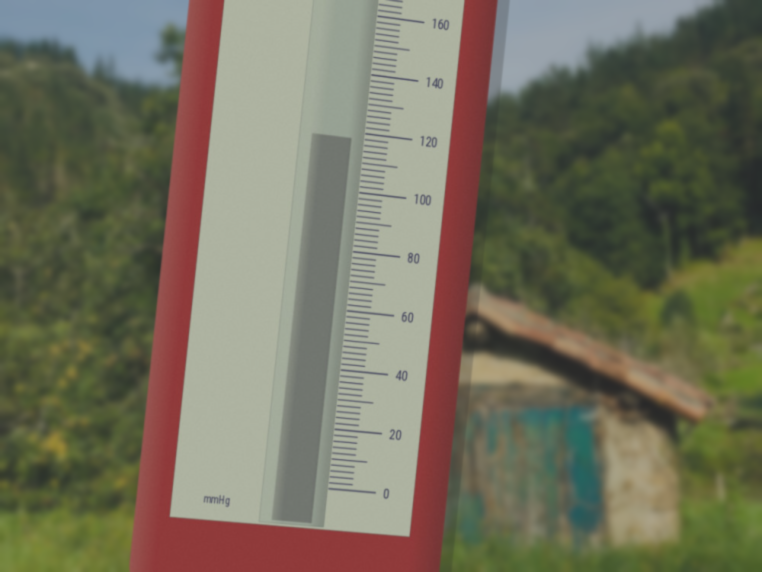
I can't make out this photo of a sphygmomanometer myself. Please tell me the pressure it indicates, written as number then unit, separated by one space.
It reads 118 mmHg
